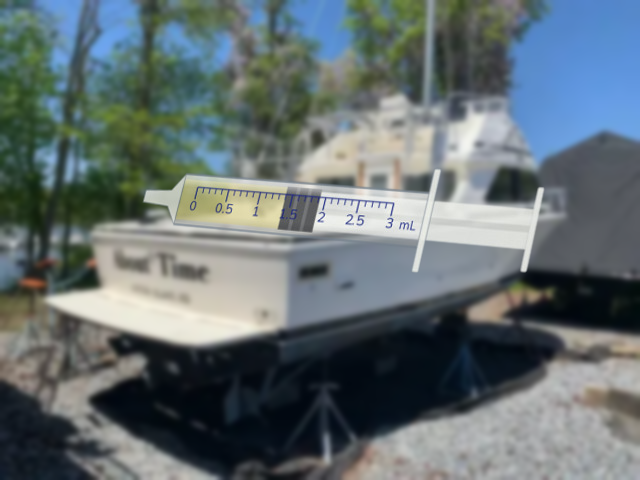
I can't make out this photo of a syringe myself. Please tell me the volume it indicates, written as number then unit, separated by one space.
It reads 1.4 mL
